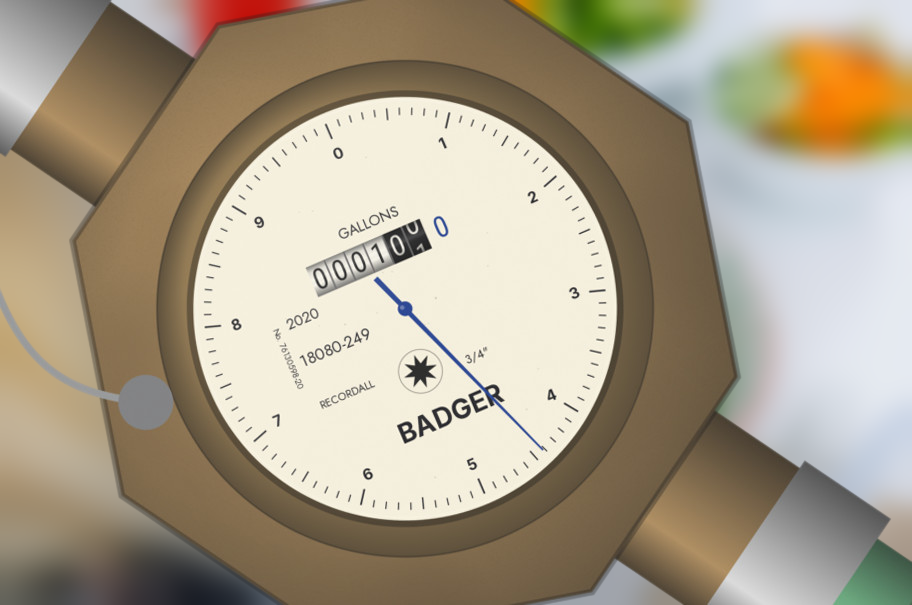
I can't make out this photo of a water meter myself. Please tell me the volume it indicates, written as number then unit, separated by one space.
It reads 1004.4 gal
